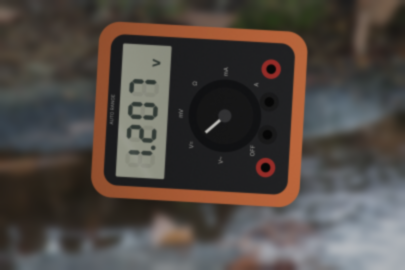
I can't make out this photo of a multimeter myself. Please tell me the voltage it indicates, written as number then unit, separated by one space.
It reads 1.207 V
